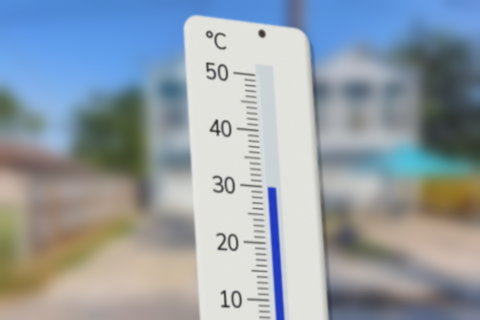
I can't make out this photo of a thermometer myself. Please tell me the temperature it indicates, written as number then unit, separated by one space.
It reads 30 °C
